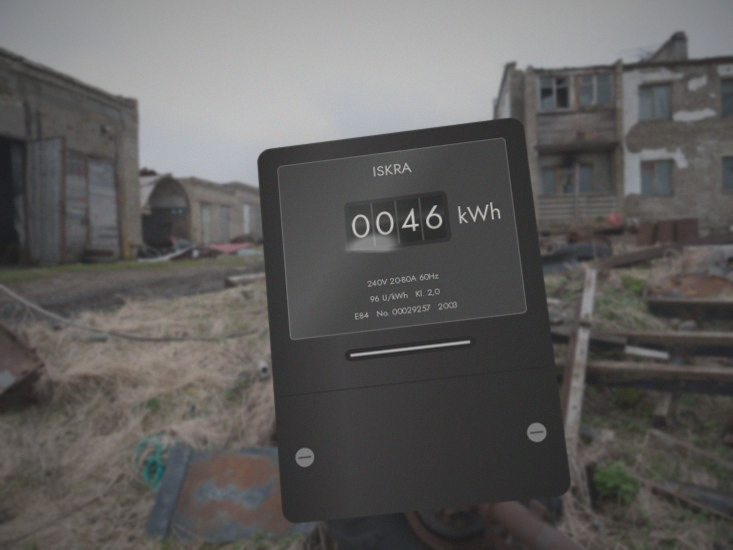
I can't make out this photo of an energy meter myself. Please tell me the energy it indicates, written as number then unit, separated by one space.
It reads 46 kWh
